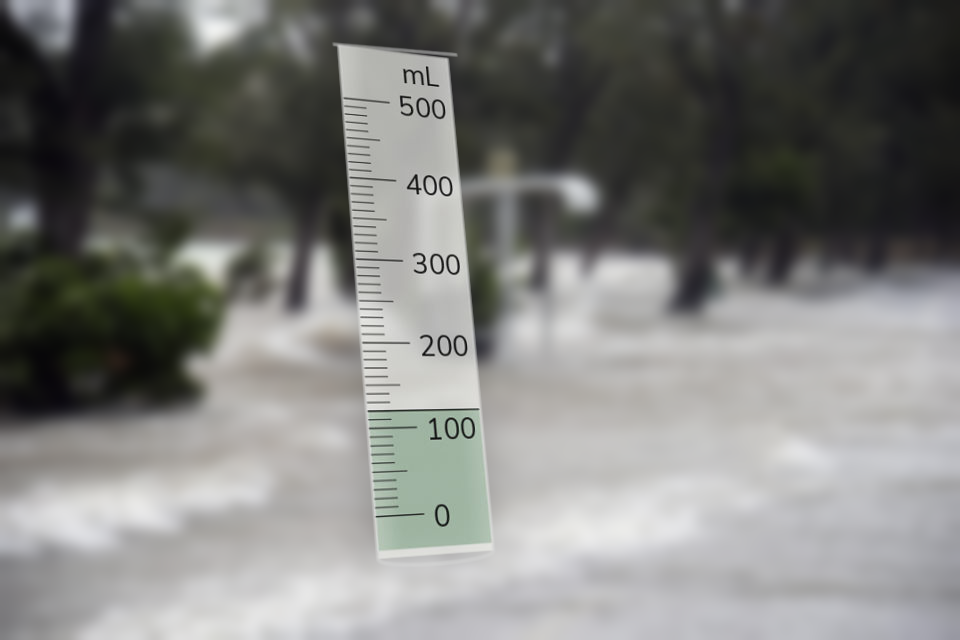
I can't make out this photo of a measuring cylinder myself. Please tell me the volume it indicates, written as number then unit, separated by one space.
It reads 120 mL
